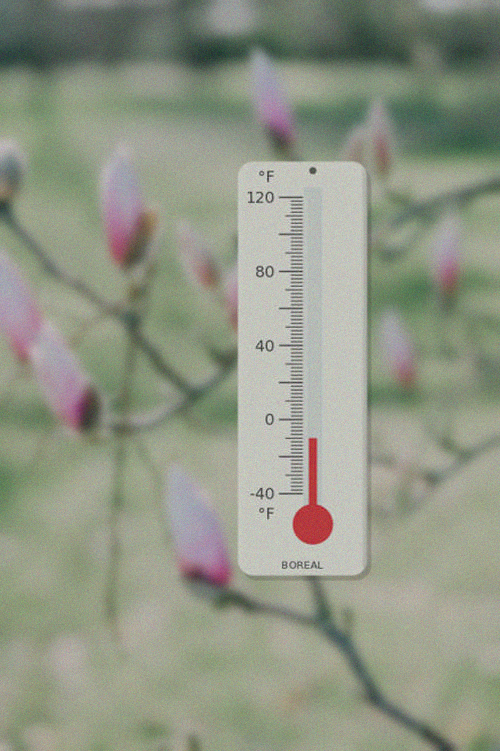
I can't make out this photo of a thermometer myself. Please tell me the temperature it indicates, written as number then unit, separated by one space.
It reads -10 °F
